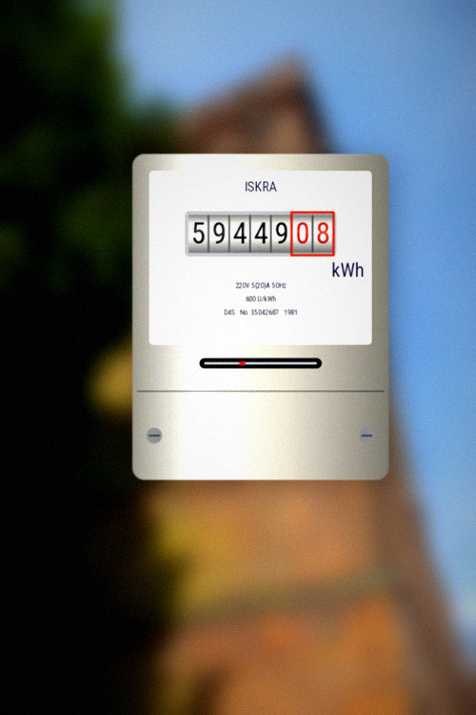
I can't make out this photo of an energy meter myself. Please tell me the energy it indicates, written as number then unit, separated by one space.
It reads 59449.08 kWh
